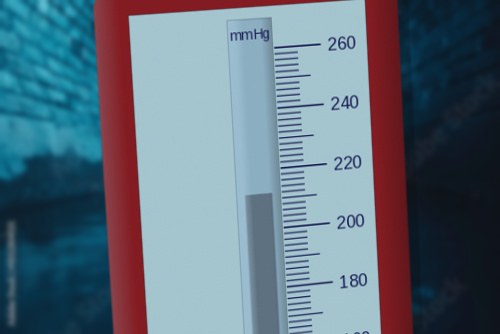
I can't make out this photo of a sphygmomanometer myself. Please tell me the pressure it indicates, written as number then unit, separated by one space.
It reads 212 mmHg
